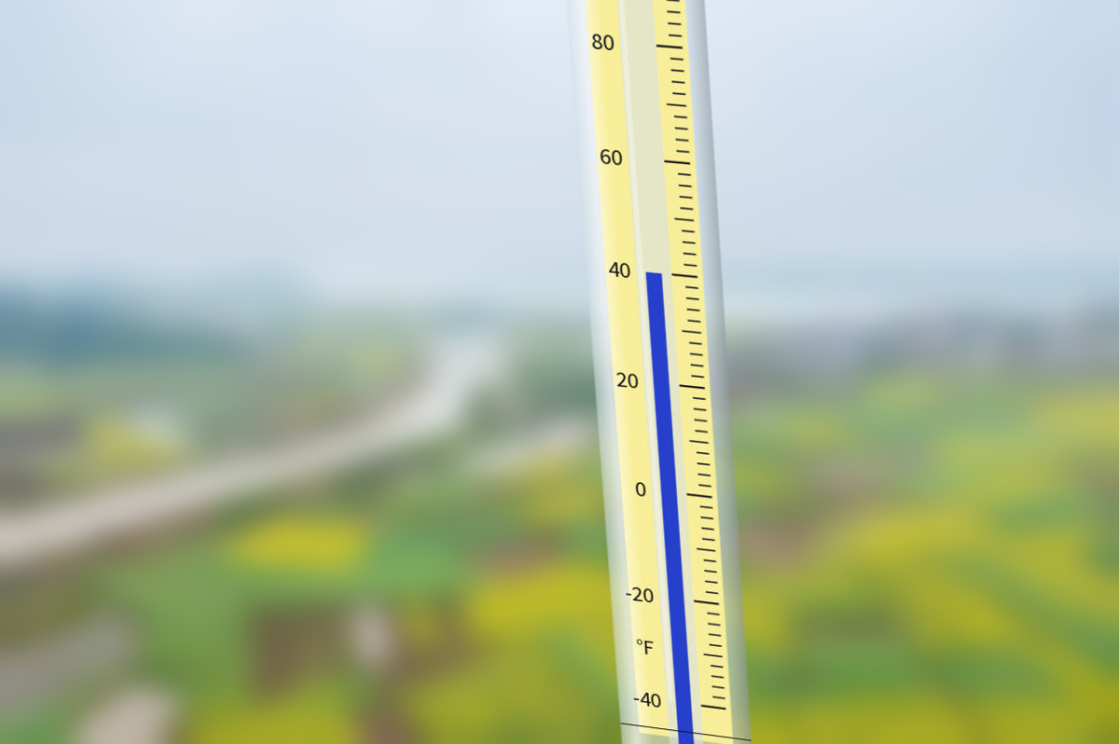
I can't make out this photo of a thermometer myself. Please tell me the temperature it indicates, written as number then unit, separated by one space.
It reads 40 °F
